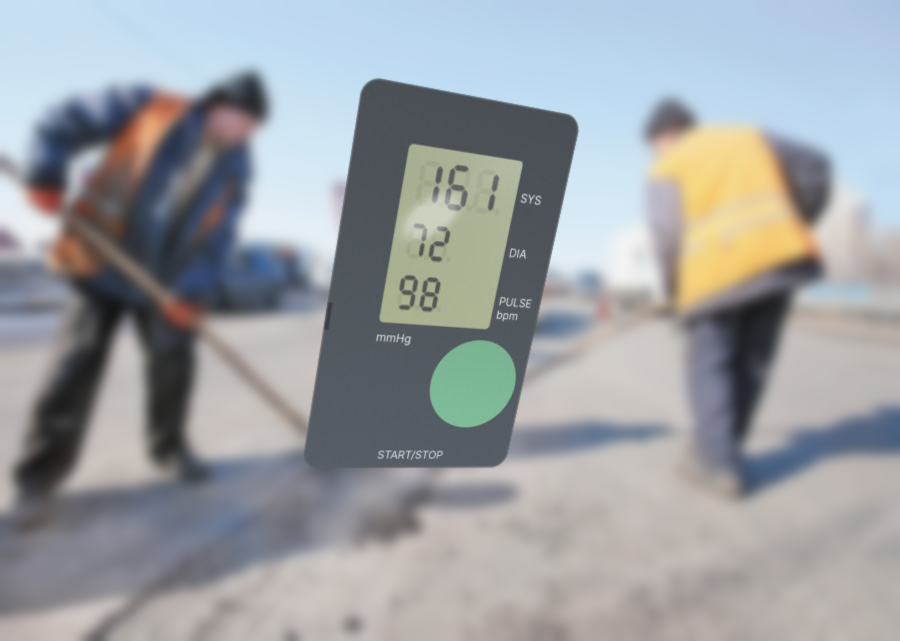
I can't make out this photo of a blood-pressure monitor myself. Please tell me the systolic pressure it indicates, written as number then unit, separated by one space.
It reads 161 mmHg
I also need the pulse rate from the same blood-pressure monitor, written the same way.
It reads 98 bpm
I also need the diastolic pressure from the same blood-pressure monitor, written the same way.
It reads 72 mmHg
